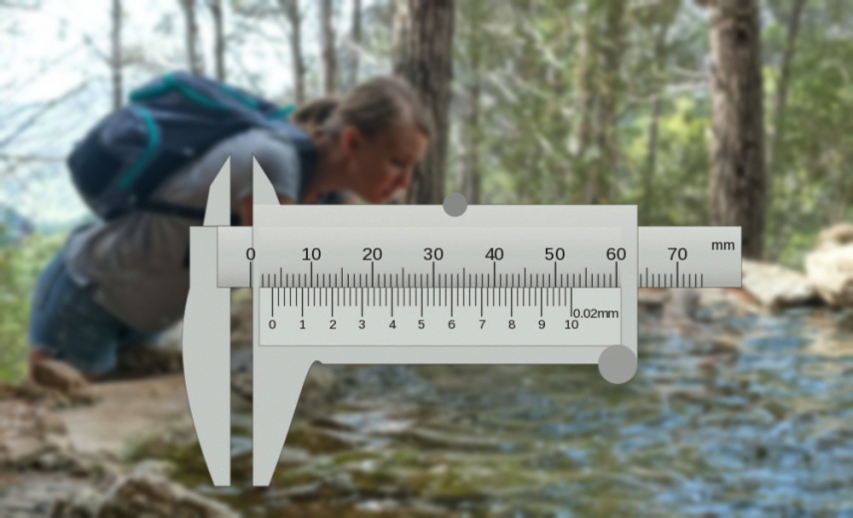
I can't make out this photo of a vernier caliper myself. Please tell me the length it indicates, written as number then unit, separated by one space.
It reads 3.6 mm
